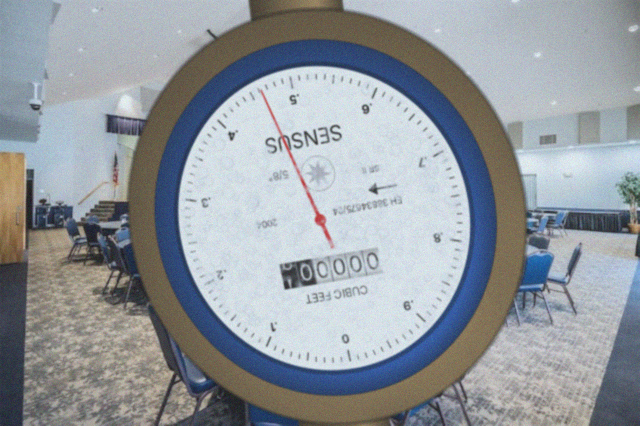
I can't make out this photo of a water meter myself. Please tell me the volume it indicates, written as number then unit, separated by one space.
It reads 1.46 ft³
